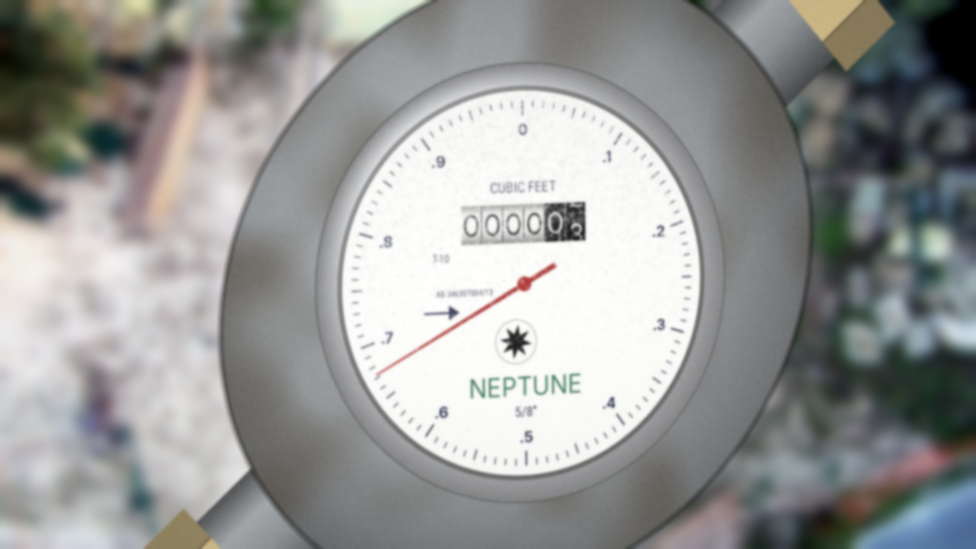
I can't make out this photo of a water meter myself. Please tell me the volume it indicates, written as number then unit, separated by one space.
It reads 2.67 ft³
